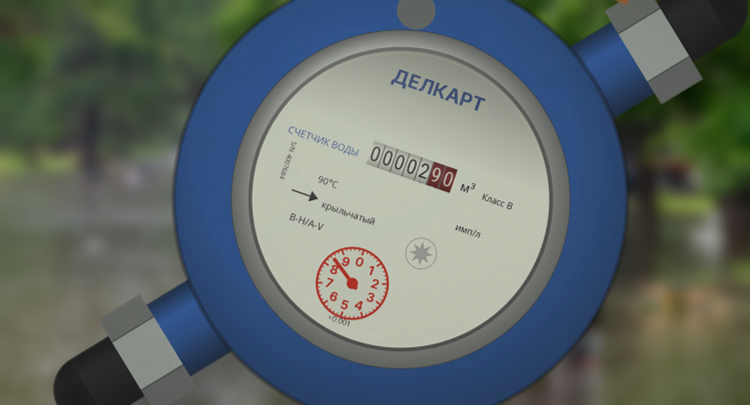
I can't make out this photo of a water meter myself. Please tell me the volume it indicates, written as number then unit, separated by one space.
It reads 2.908 m³
